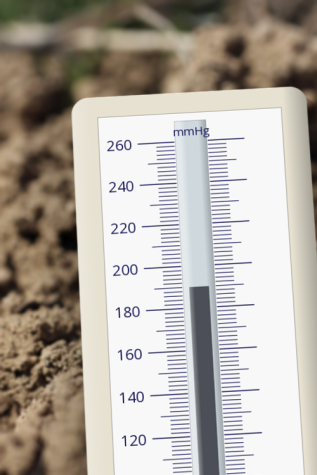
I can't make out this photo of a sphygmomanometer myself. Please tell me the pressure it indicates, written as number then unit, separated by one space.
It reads 190 mmHg
